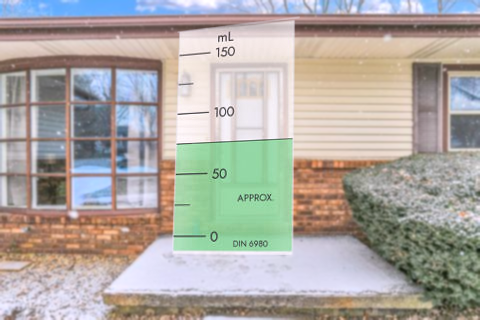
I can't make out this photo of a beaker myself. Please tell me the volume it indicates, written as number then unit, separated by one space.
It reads 75 mL
